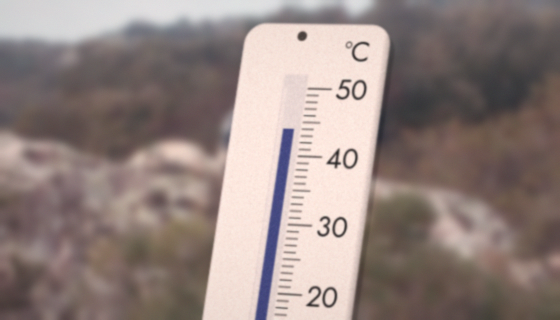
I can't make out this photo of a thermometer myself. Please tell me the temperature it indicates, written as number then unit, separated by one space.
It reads 44 °C
